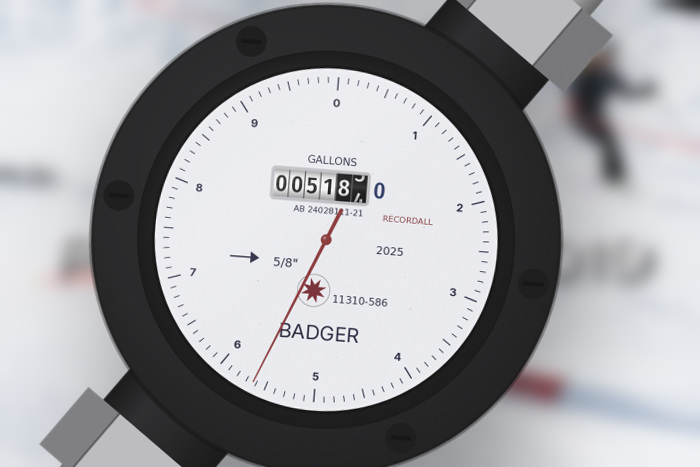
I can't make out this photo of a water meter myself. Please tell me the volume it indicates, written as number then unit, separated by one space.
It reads 51835.6 gal
